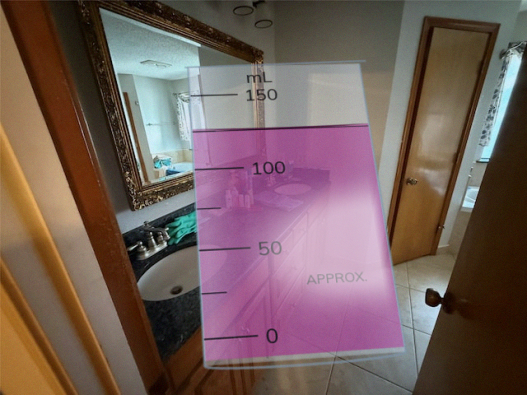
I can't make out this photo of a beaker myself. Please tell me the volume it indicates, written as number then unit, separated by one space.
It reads 125 mL
